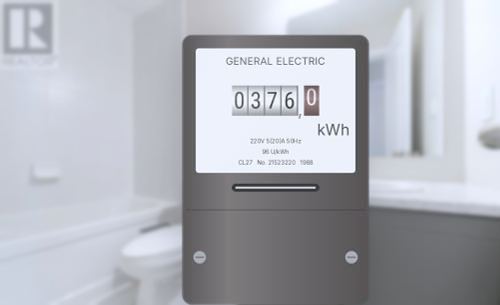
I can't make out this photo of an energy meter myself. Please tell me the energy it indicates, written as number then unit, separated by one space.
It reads 376.0 kWh
